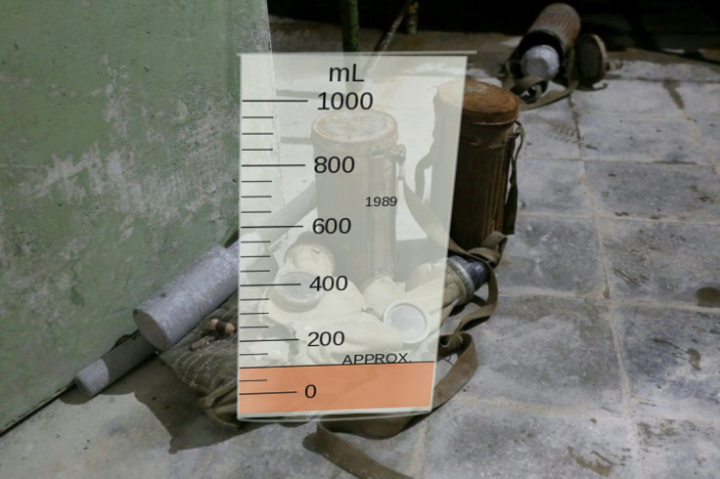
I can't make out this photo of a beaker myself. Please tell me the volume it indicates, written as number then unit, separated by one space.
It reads 100 mL
